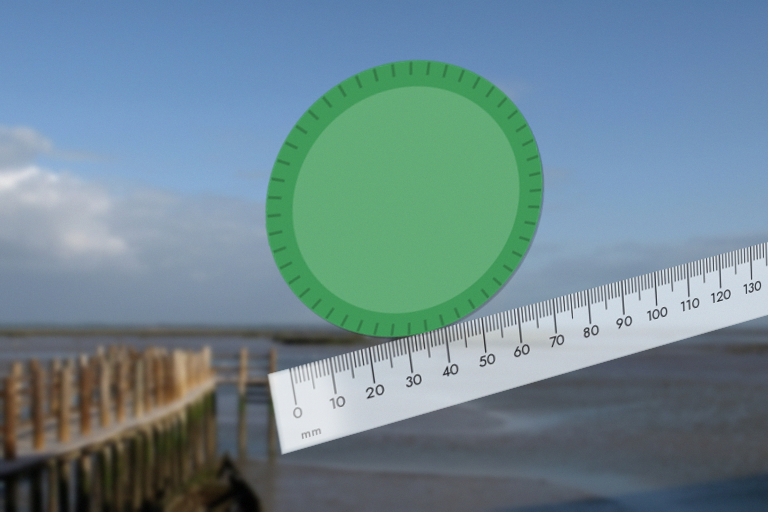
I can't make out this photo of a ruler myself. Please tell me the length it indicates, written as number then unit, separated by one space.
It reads 70 mm
